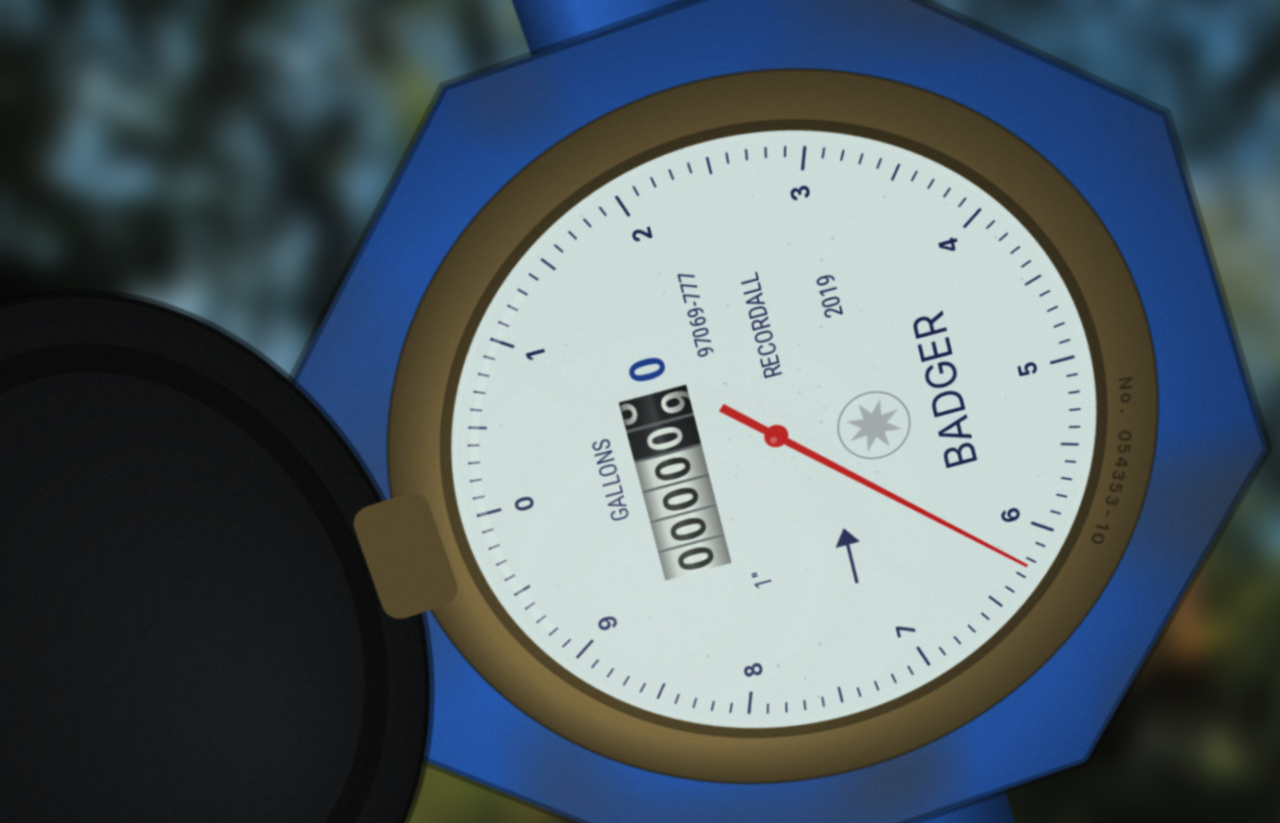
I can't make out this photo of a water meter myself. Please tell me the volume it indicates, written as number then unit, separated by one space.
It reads 86.2 gal
